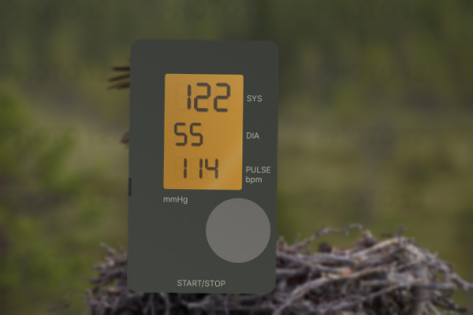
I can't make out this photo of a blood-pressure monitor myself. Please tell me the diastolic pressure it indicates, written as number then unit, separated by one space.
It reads 55 mmHg
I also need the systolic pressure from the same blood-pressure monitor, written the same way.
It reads 122 mmHg
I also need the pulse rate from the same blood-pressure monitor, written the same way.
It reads 114 bpm
